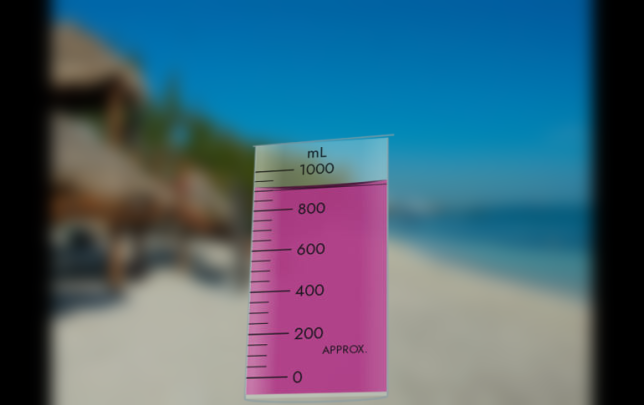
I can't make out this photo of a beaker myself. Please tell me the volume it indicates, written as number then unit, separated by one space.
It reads 900 mL
